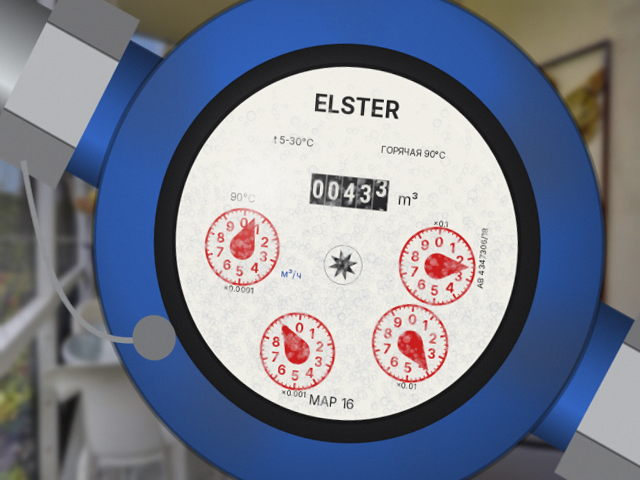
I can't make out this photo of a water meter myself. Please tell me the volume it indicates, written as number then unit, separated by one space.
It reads 433.2390 m³
